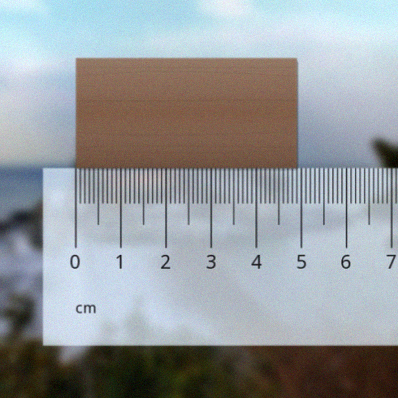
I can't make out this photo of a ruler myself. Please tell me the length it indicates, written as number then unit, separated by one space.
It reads 4.9 cm
